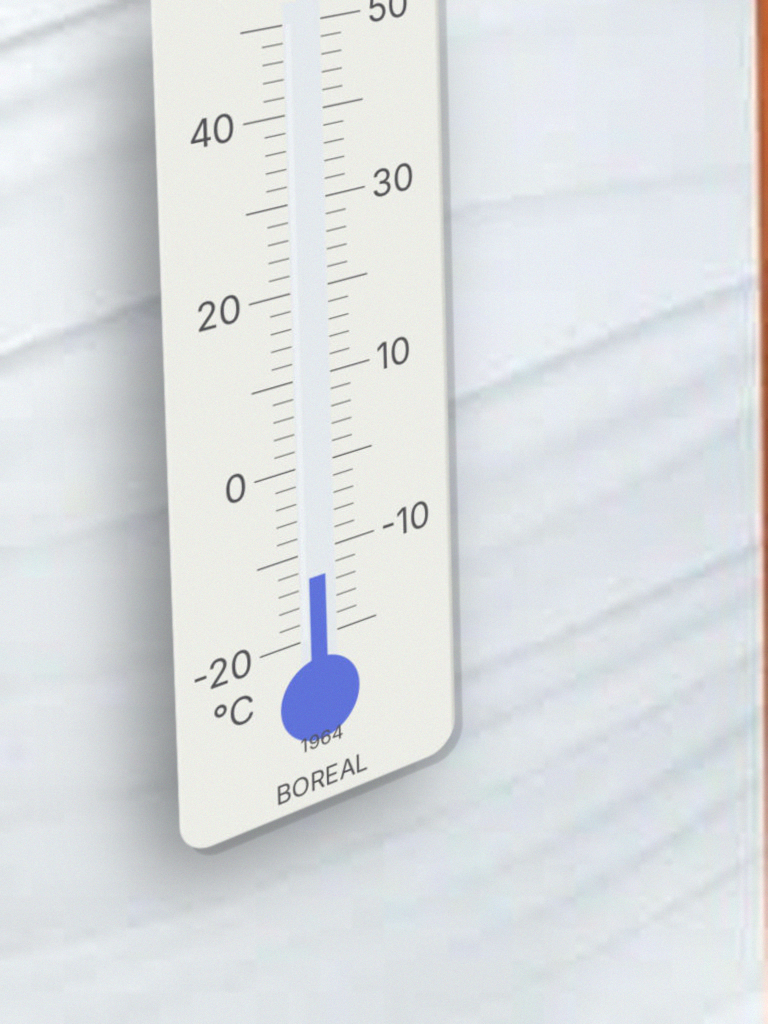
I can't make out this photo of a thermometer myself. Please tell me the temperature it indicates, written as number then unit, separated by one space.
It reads -13 °C
